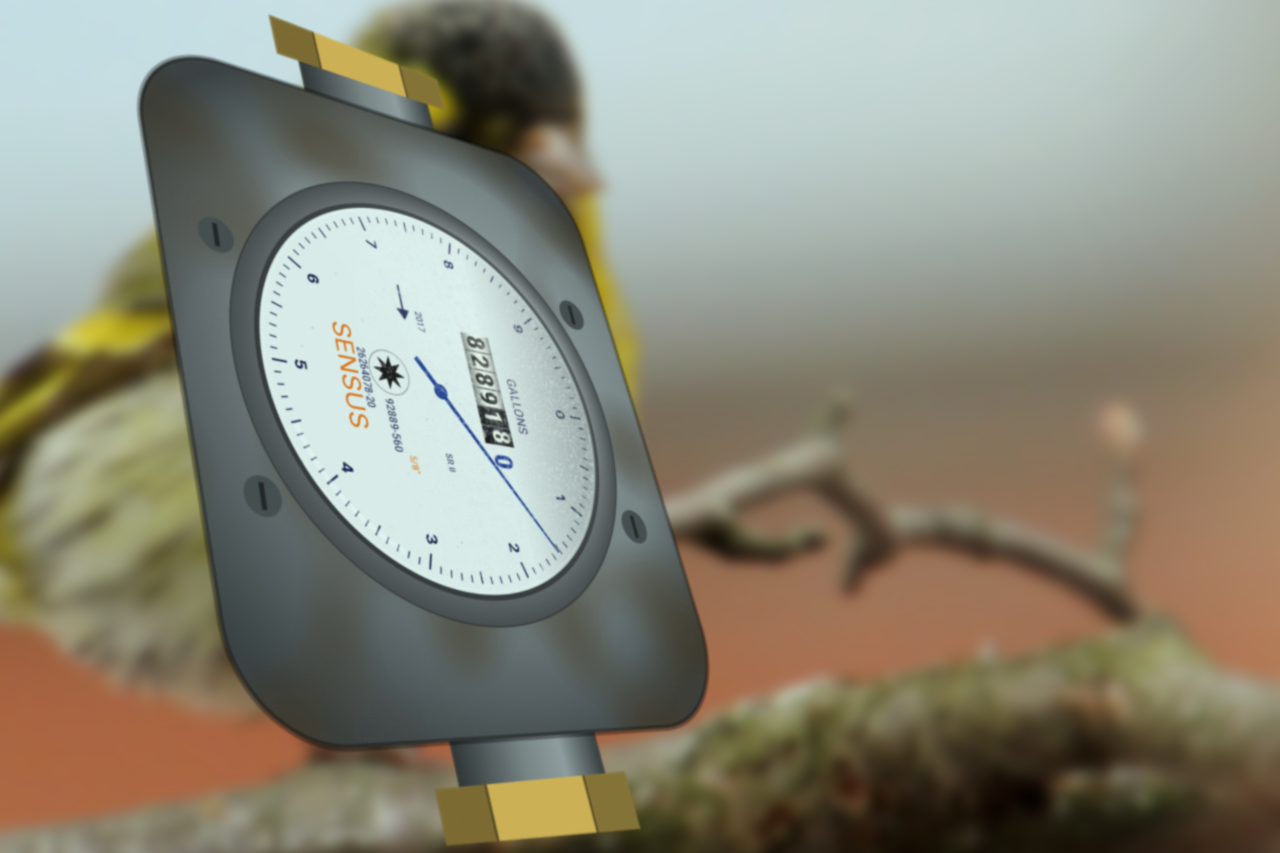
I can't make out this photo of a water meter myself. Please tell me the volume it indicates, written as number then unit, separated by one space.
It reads 8289181.5 gal
